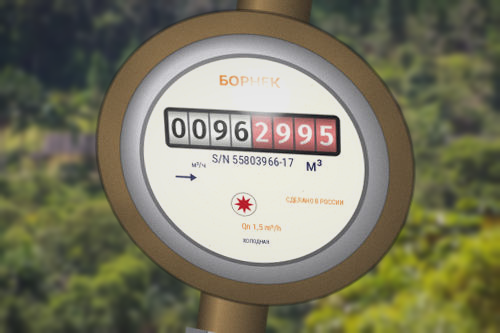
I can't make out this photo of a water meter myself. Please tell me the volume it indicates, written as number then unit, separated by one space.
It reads 96.2995 m³
